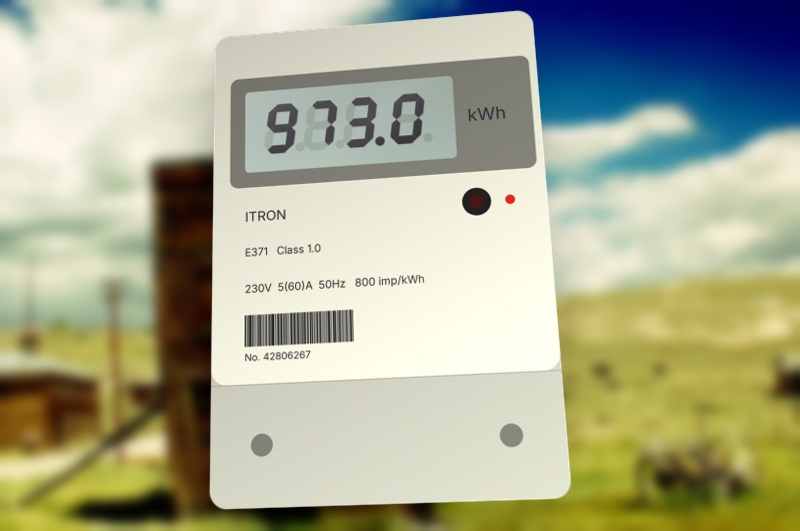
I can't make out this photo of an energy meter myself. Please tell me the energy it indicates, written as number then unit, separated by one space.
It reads 973.0 kWh
